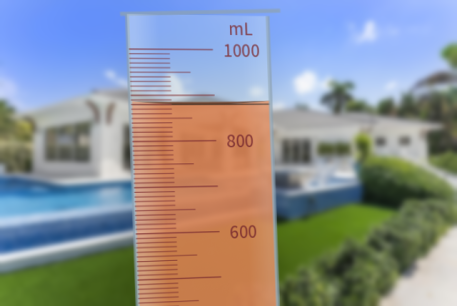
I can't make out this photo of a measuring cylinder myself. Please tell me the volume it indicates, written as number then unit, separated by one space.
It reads 880 mL
